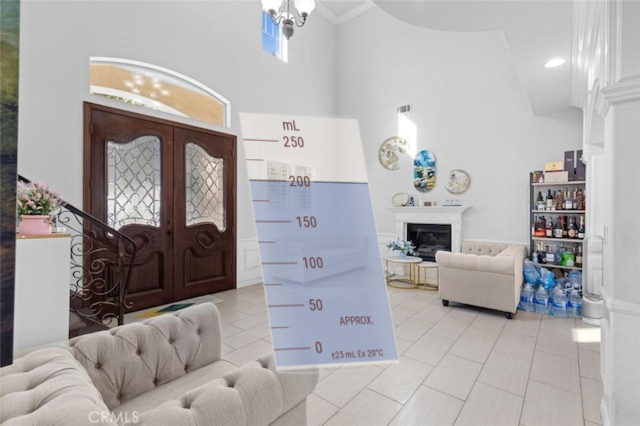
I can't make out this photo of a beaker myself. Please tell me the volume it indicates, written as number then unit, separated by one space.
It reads 200 mL
